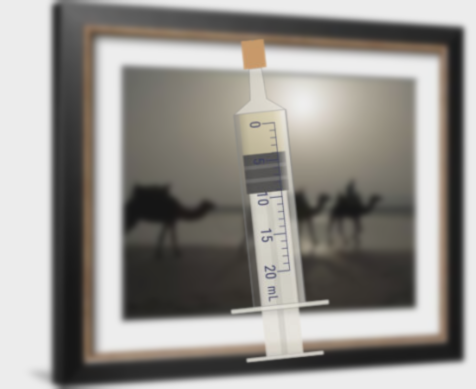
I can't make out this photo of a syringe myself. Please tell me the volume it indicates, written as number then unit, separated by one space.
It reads 4 mL
